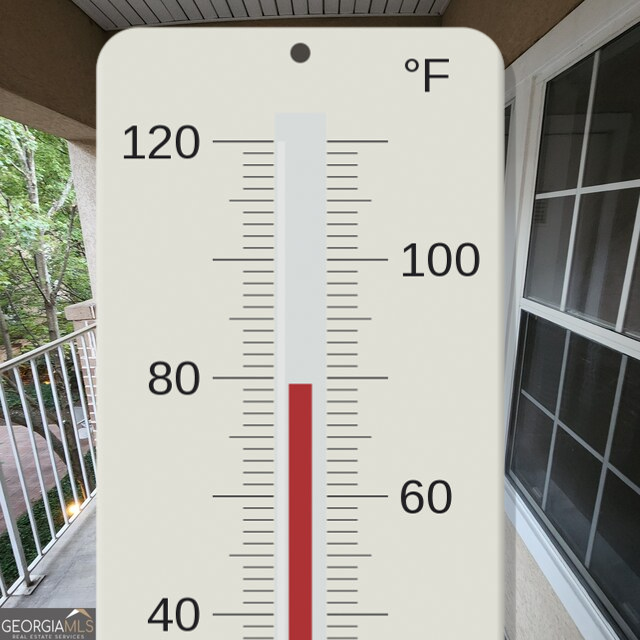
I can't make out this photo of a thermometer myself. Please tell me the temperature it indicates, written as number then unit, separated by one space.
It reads 79 °F
